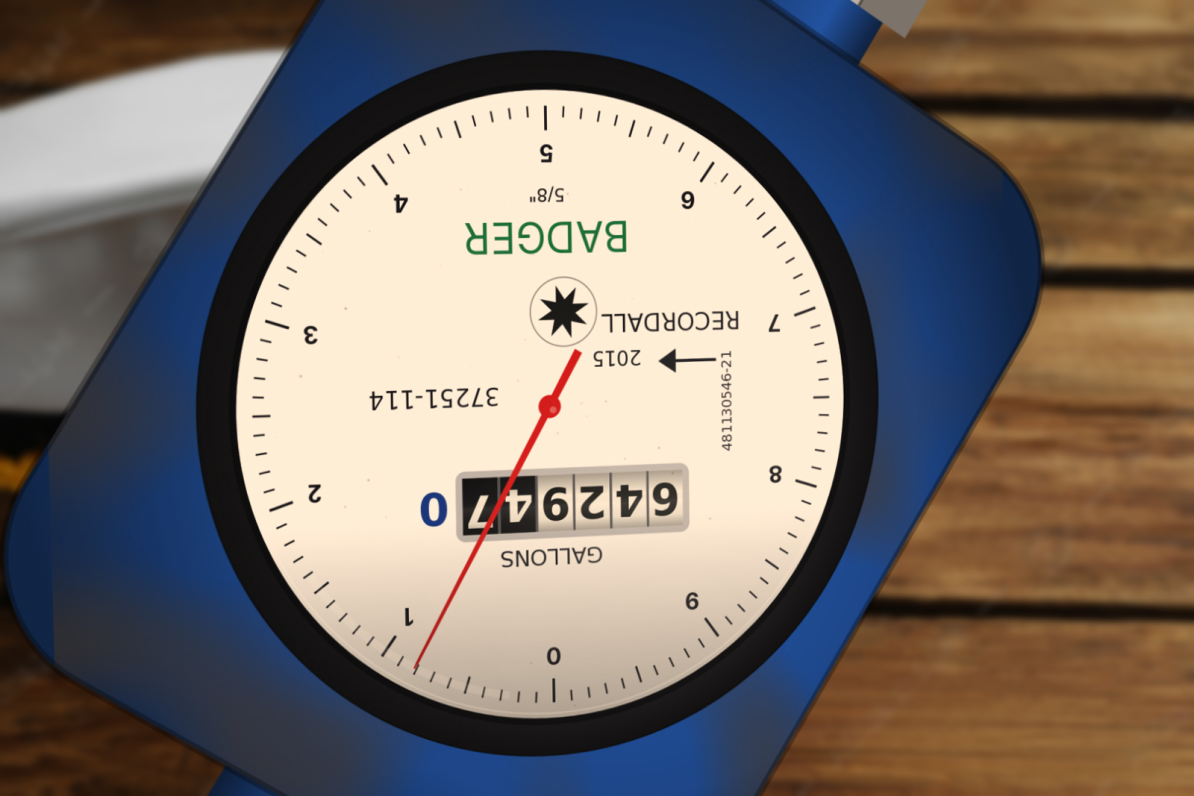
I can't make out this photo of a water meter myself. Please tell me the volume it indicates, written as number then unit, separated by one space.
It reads 6429470.8 gal
